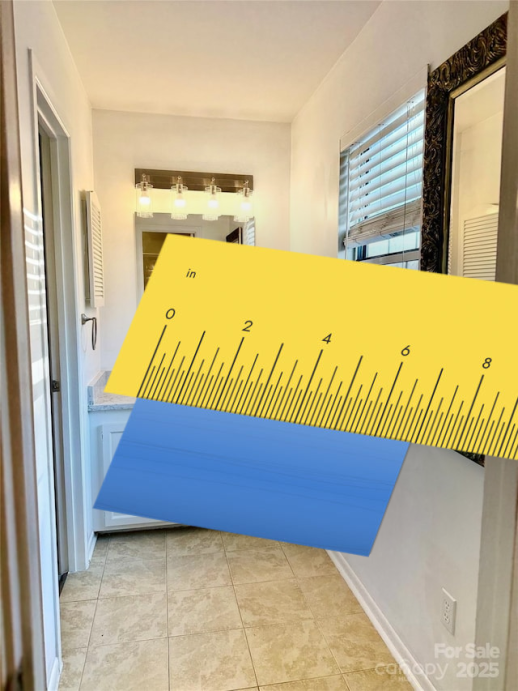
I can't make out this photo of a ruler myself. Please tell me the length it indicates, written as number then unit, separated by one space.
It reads 6.875 in
